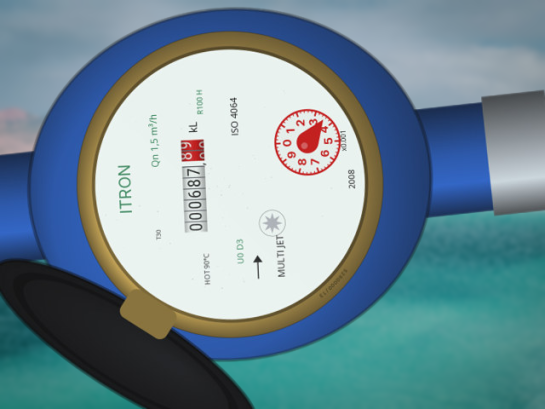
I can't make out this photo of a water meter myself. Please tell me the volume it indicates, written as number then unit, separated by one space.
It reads 687.893 kL
